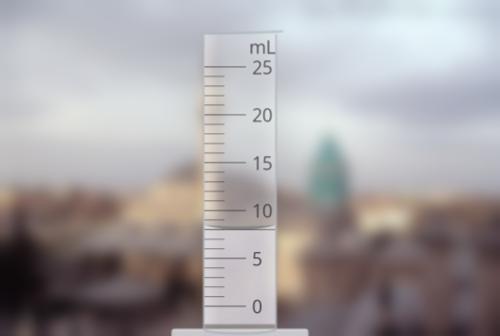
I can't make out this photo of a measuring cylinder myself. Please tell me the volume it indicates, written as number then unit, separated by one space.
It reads 8 mL
